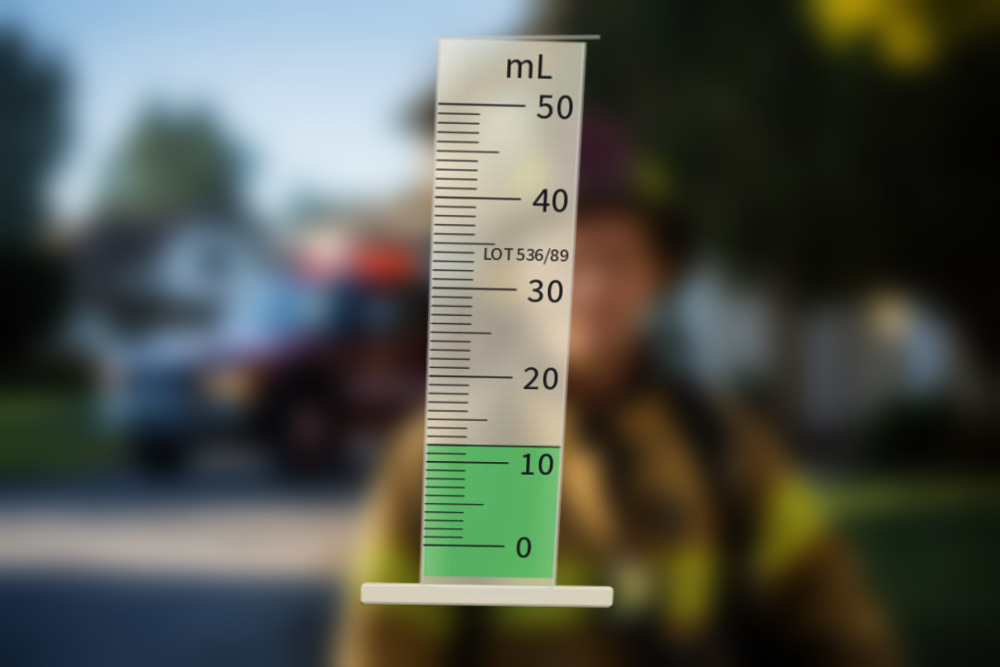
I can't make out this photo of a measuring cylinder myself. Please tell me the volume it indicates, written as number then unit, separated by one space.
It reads 12 mL
